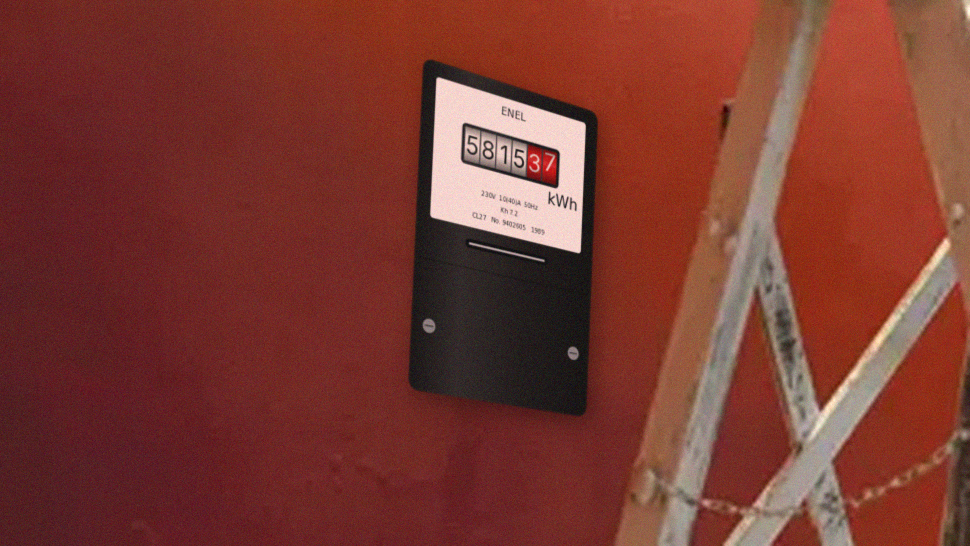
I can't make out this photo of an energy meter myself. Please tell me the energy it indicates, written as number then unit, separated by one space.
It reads 5815.37 kWh
